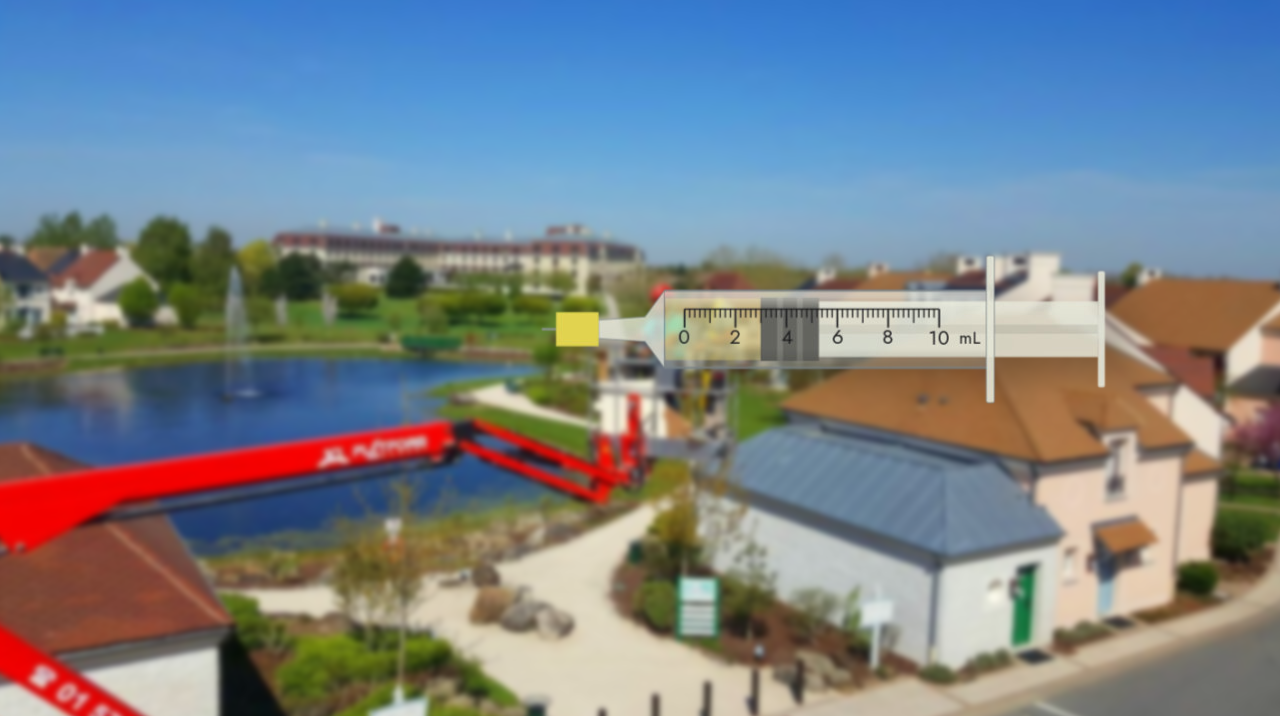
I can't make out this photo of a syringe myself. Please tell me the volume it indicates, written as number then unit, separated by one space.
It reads 3 mL
